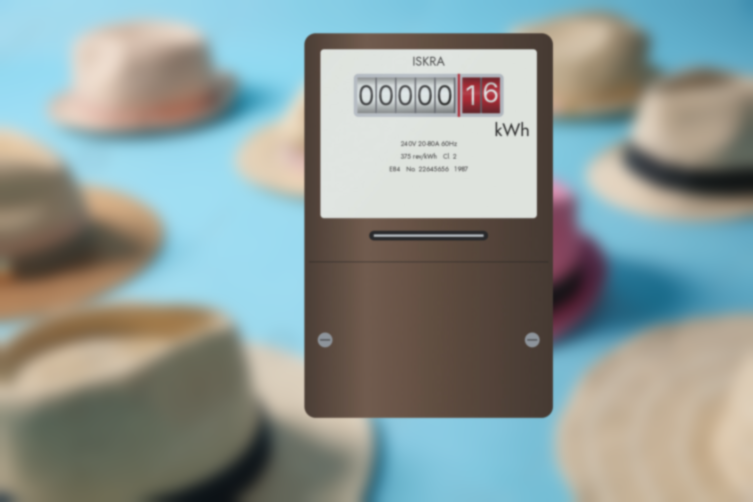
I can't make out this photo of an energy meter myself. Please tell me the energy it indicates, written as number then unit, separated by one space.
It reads 0.16 kWh
